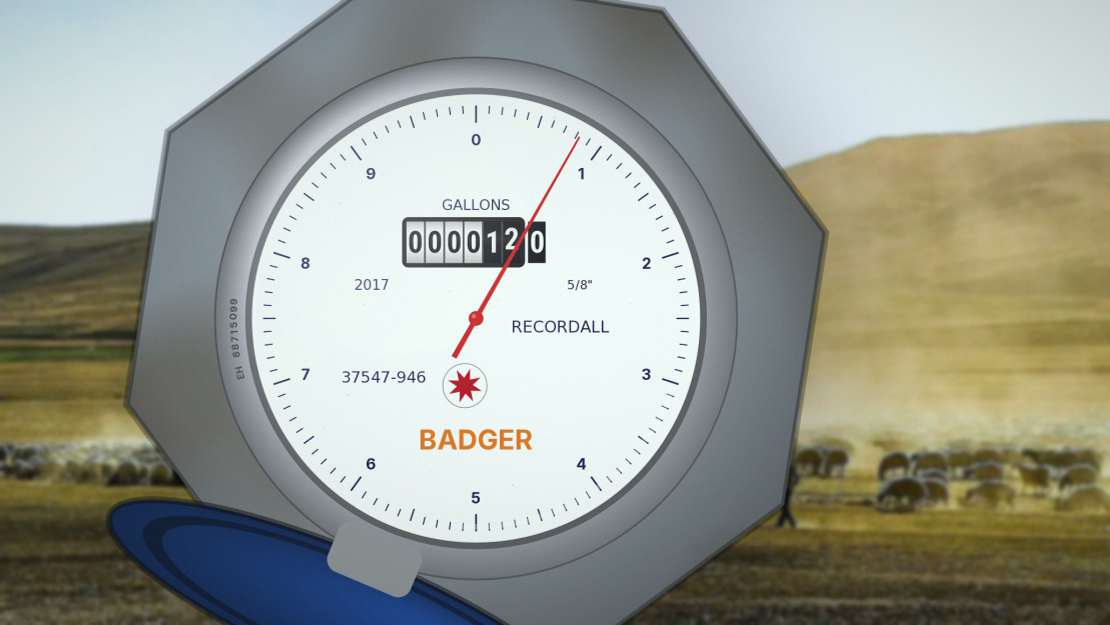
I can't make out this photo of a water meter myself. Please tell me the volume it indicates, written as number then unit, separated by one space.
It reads 120.8 gal
